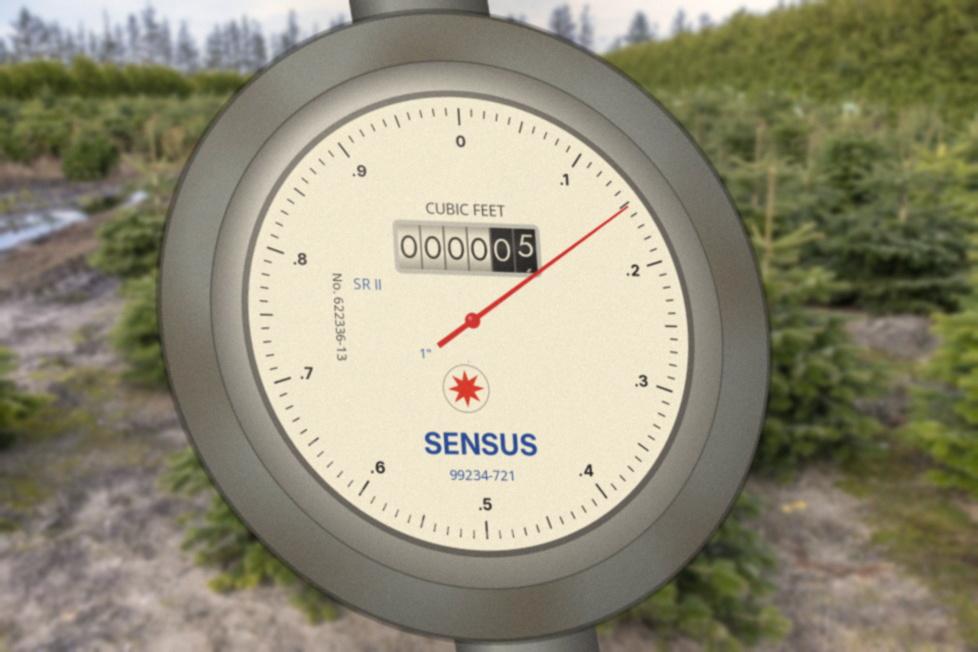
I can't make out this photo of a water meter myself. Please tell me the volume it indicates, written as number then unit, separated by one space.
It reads 5.15 ft³
